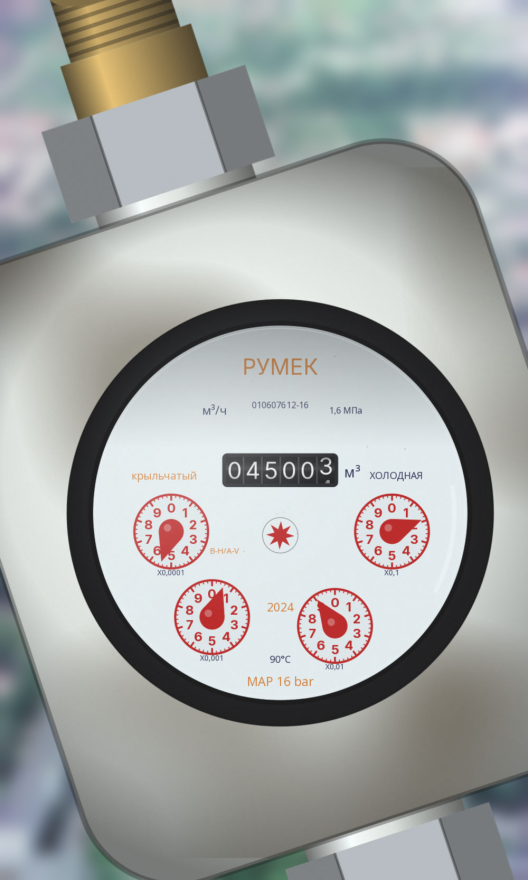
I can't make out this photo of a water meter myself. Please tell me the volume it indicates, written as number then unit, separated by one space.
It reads 45003.1905 m³
